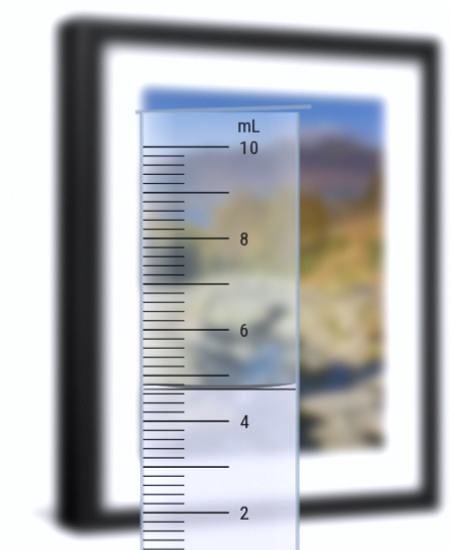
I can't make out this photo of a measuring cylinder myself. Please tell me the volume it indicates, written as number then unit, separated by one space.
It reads 4.7 mL
